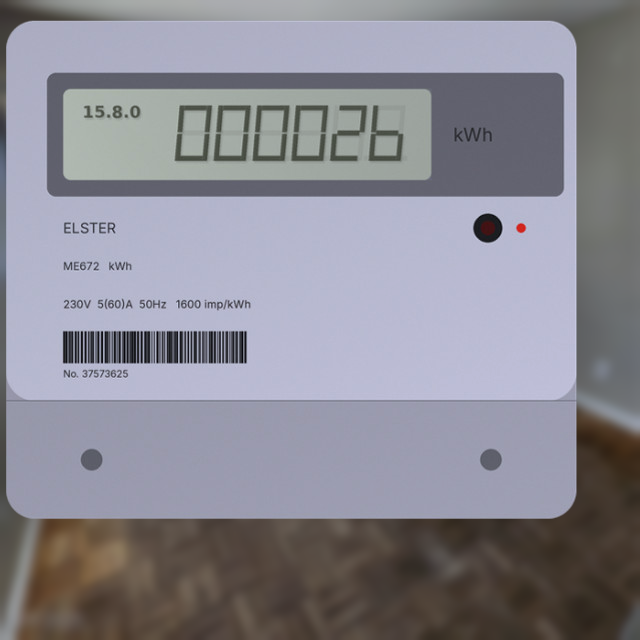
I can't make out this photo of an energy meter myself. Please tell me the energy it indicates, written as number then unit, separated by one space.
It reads 26 kWh
